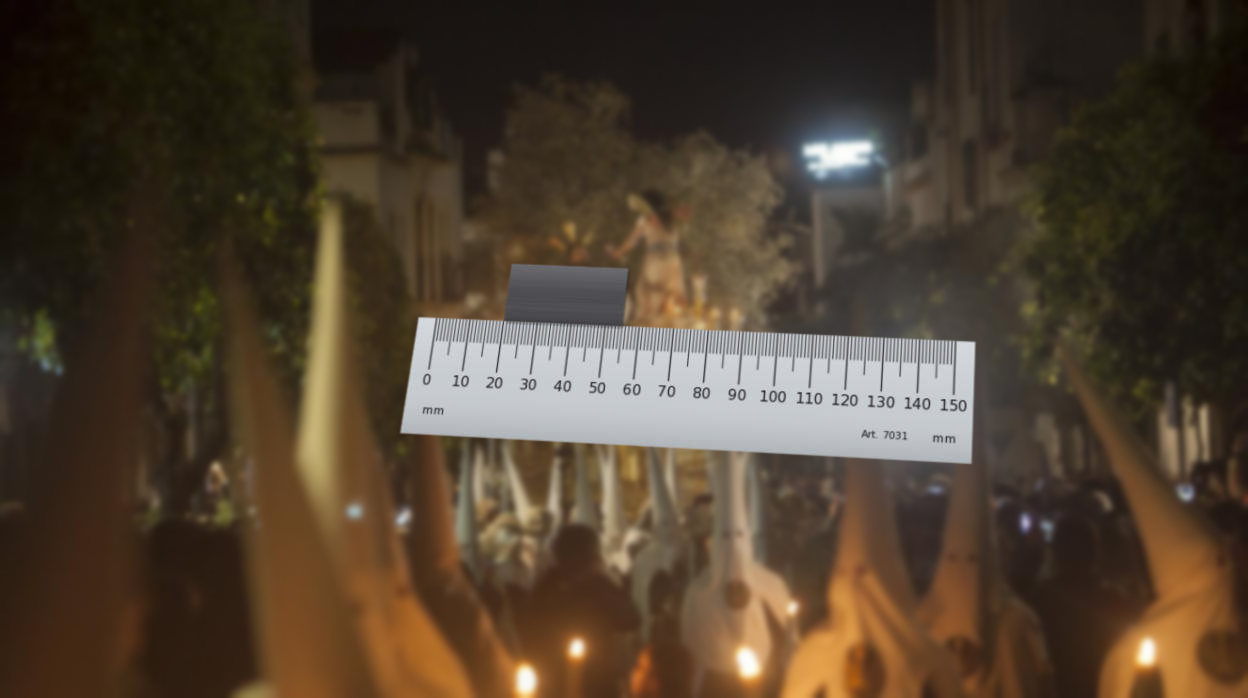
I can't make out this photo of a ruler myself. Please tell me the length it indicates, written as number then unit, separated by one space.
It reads 35 mm
